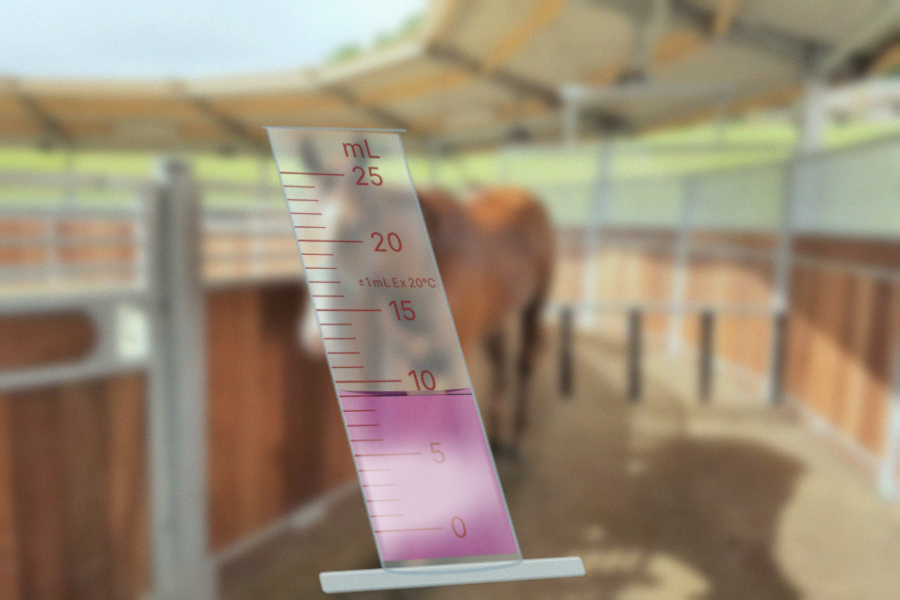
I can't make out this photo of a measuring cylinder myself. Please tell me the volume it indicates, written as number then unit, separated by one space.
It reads 9 mL
